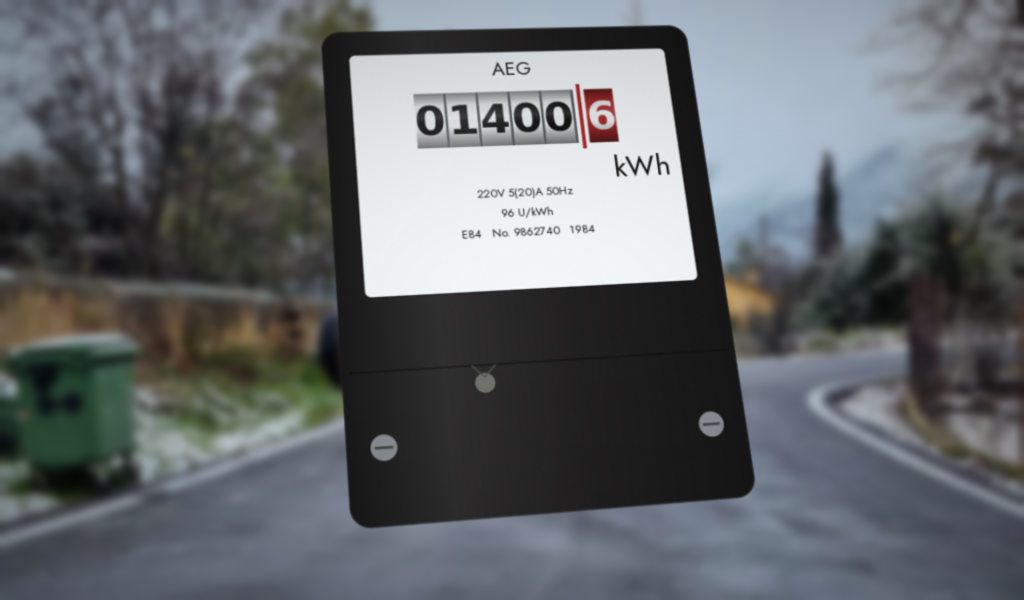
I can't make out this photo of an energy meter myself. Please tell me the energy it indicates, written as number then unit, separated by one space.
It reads 1400.6 kWh
